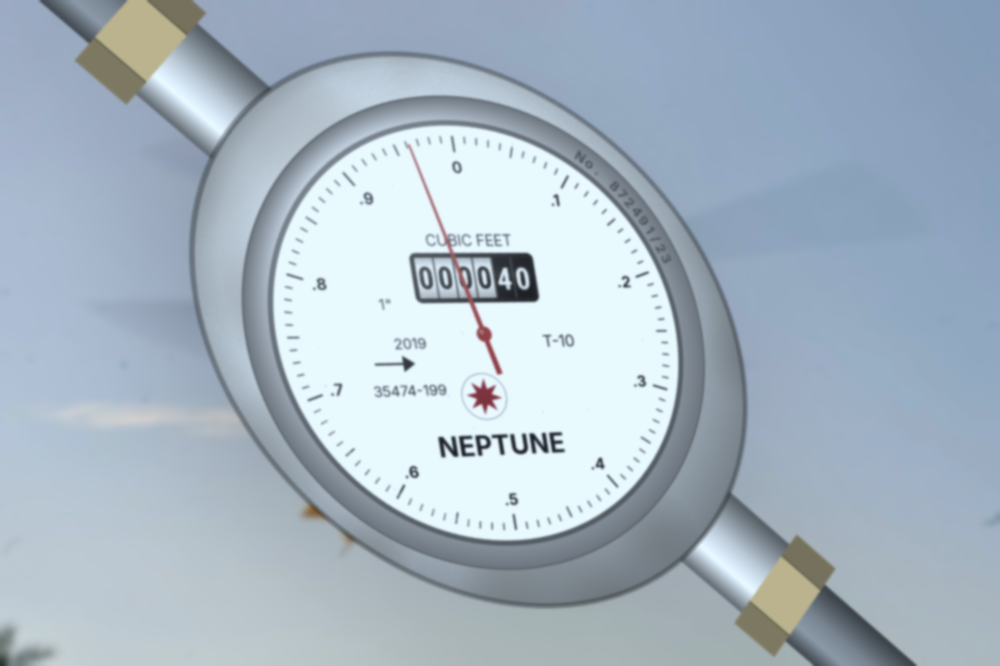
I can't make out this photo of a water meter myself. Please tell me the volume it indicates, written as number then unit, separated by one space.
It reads 39.96 ft³
